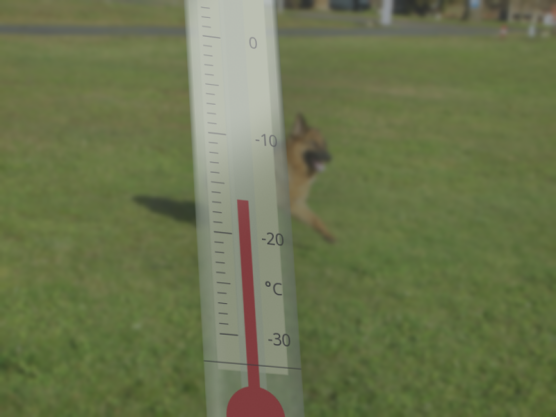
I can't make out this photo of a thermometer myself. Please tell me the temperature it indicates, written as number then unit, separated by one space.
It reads -16.5 °C
